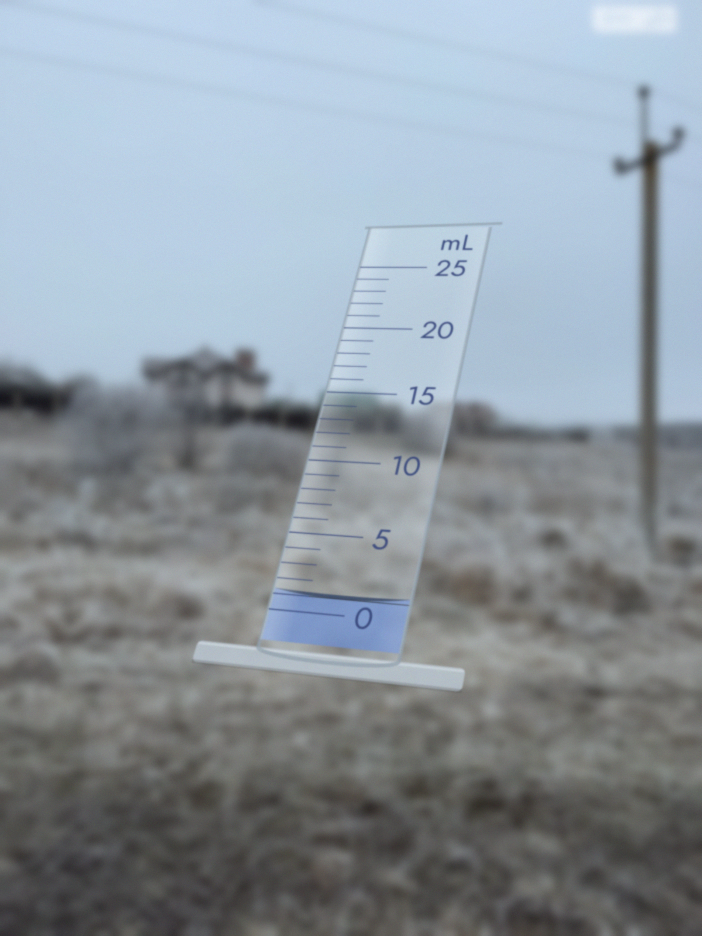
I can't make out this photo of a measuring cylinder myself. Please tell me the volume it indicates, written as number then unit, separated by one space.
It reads 1 mL
